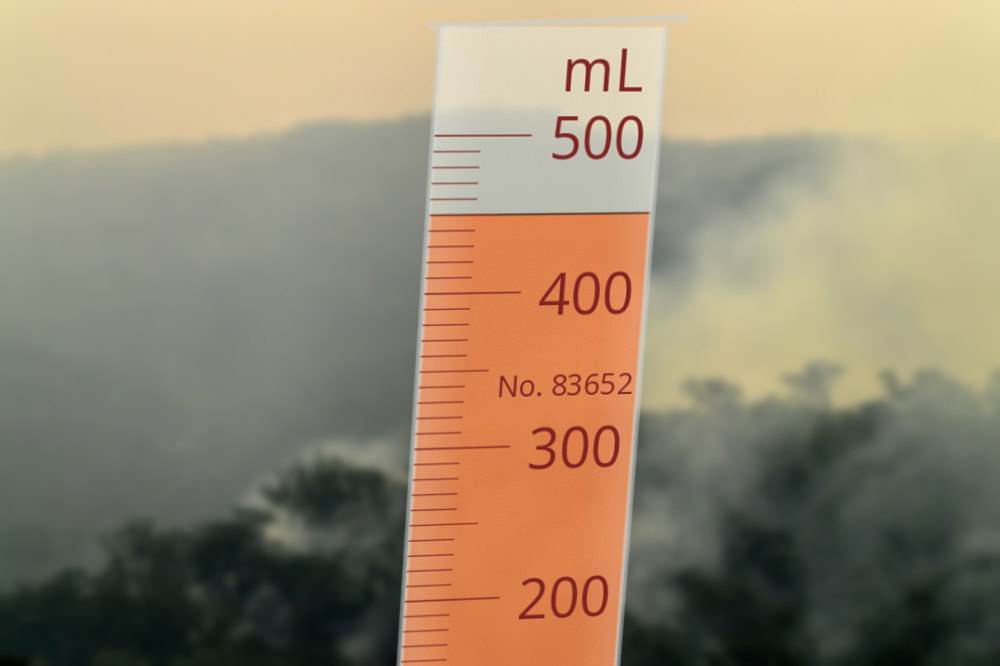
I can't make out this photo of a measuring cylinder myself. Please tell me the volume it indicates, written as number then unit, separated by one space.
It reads 450 mL
